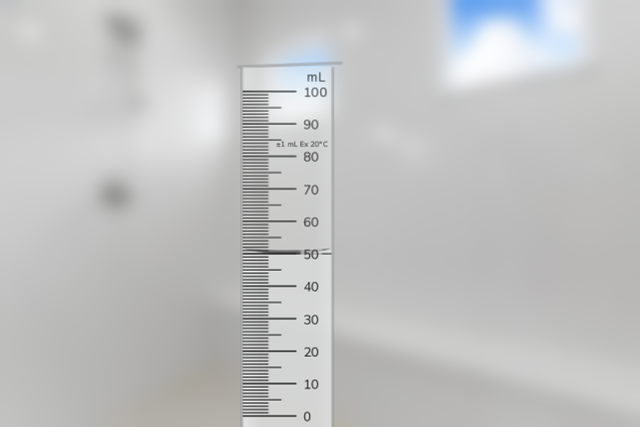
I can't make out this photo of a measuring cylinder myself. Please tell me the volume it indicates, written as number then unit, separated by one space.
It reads 50 mL
